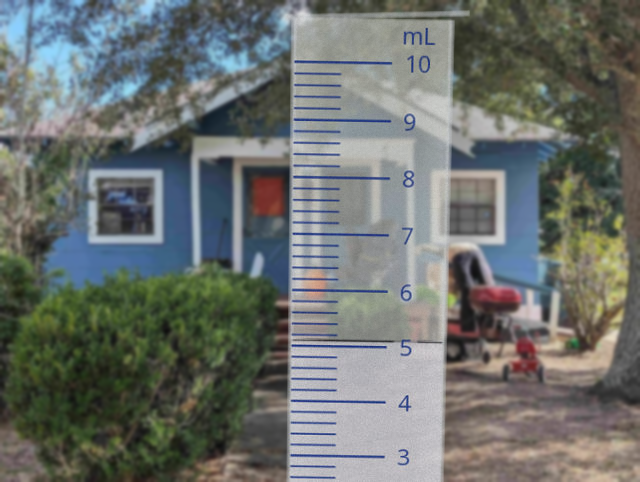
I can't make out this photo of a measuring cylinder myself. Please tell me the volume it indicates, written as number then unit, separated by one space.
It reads 5.1 mL
